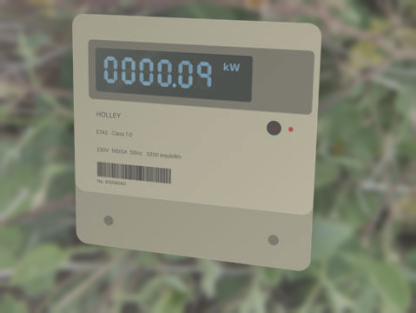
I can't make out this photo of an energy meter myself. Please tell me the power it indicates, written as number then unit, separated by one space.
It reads 0.09 kW
